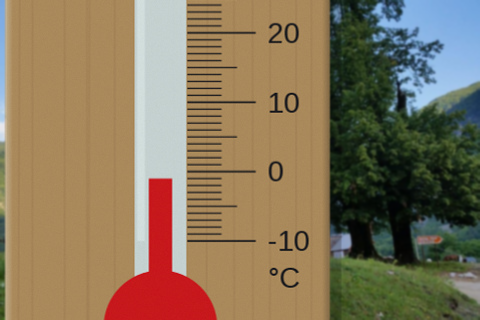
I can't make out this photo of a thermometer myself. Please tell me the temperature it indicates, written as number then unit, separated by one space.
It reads -1 °C
